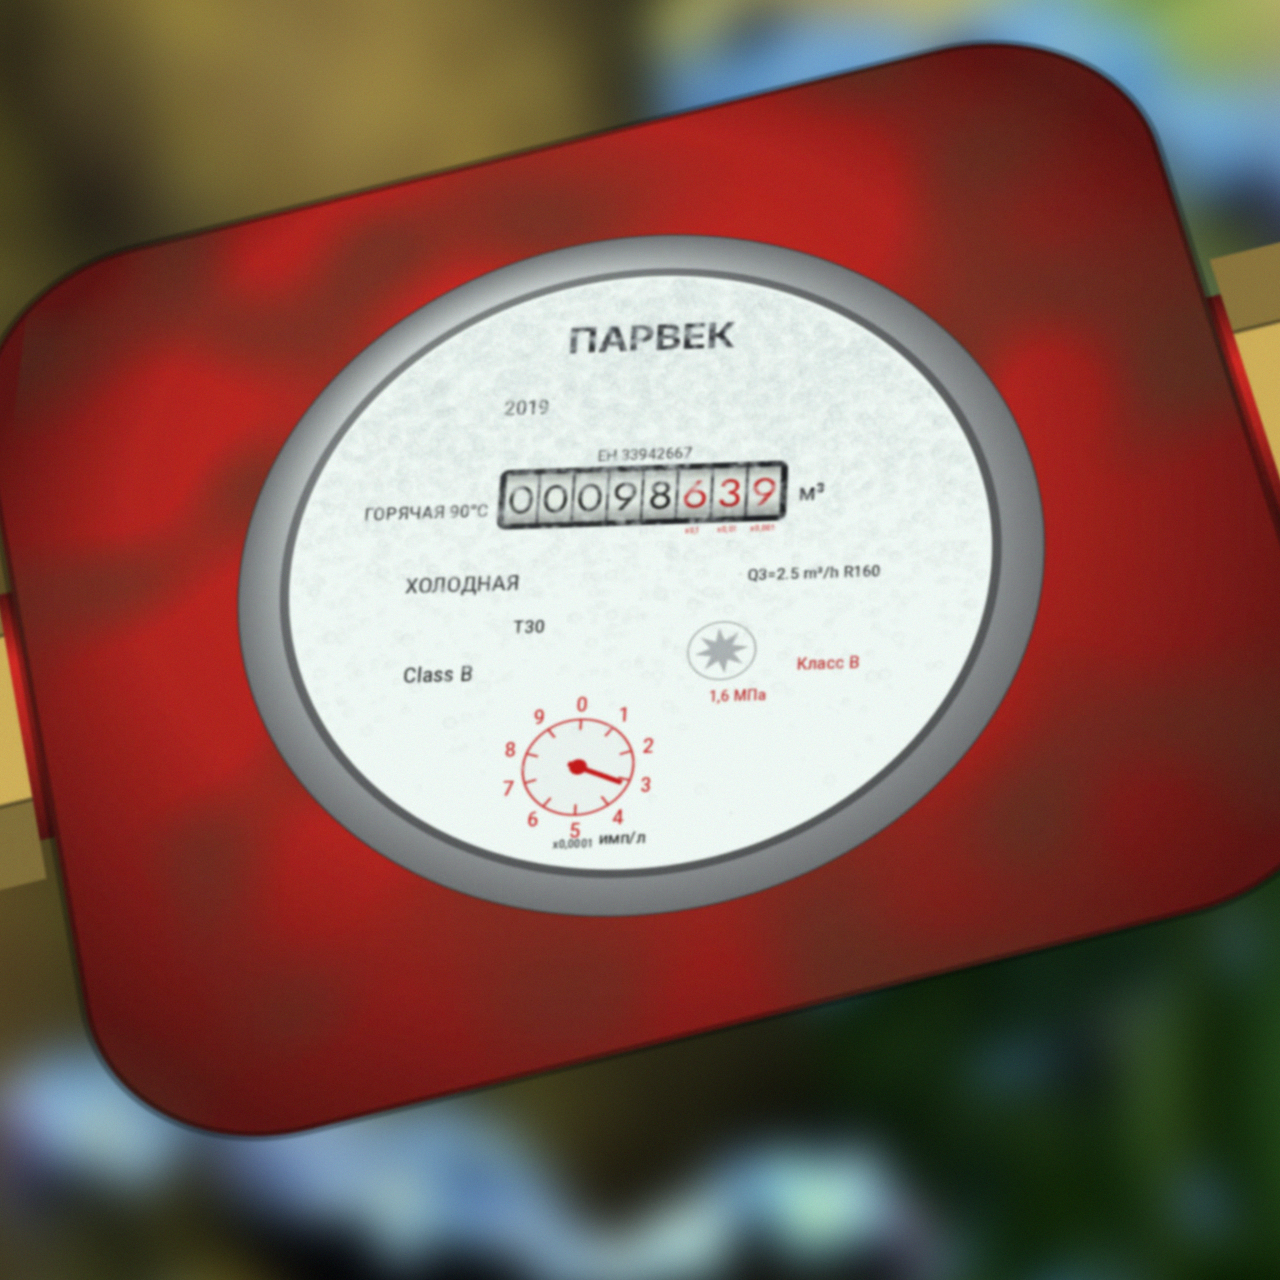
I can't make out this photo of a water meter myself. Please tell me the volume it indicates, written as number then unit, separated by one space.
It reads 98.6393 m³
